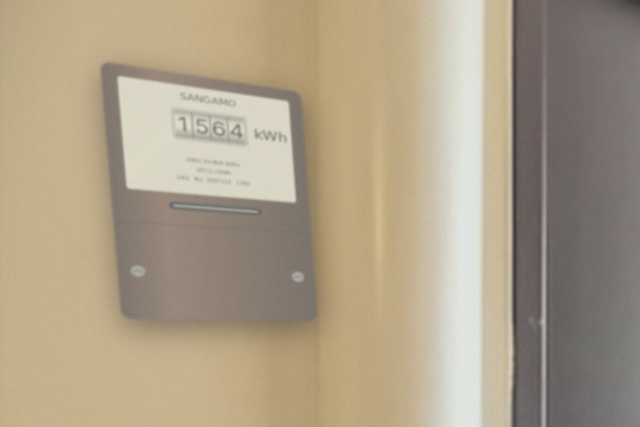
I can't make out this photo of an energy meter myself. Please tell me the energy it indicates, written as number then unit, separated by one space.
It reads 1564 kWh
